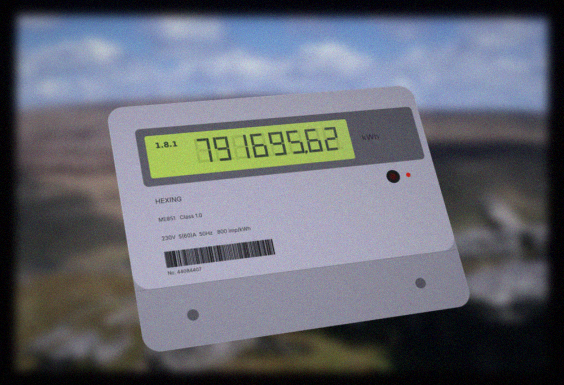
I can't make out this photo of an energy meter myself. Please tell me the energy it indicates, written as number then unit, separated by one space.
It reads 791695.62 kWh
